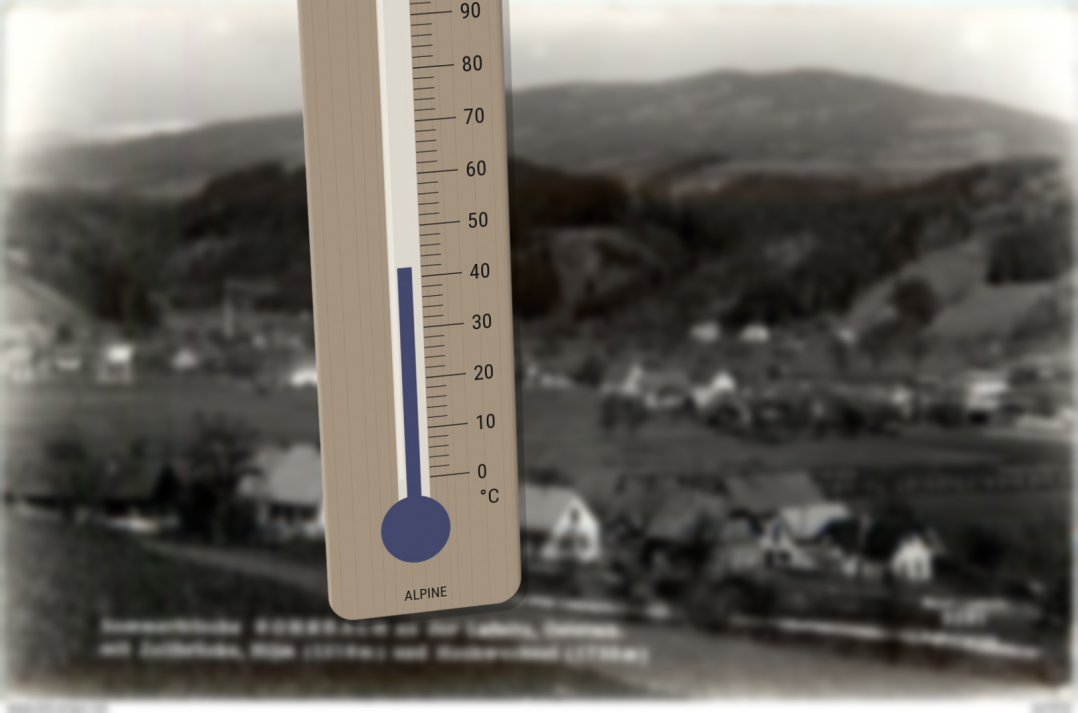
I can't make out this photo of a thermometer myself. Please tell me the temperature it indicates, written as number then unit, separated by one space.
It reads 42 °C
